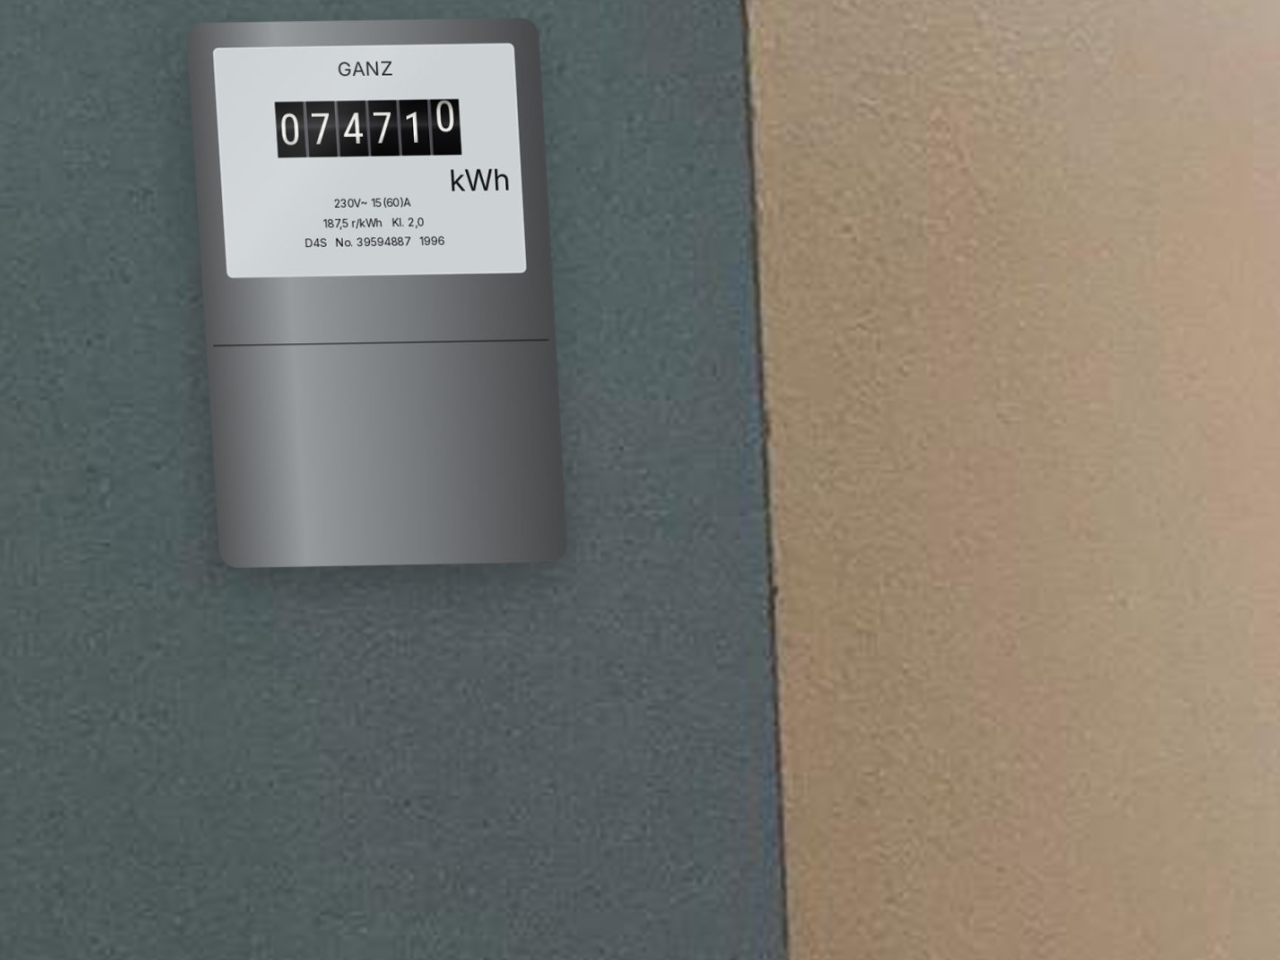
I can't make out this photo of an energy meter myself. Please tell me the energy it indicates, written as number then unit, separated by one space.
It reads 74710 kWh
